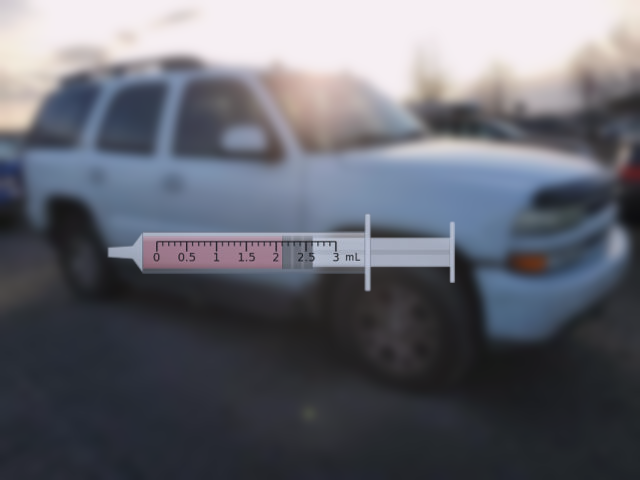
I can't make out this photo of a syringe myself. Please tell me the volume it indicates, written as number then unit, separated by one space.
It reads 2.1 mL
